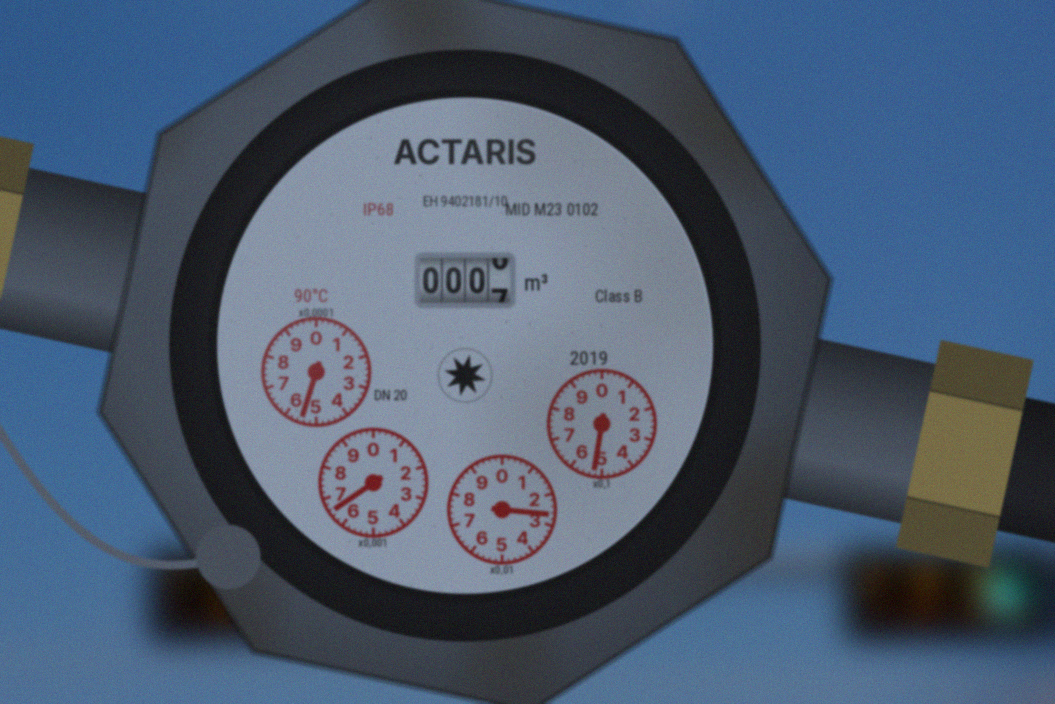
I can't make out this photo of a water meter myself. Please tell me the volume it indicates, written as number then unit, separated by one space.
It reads 6.5265 m³
